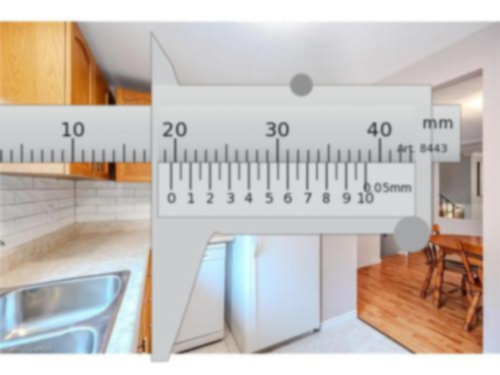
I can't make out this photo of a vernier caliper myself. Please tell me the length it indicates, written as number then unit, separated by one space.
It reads 19.6 mm
